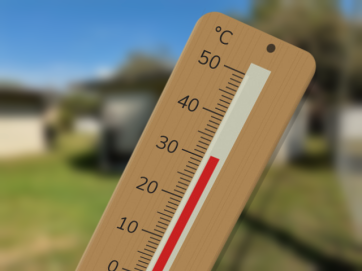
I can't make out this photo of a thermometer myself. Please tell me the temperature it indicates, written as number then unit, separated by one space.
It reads 31 °C
